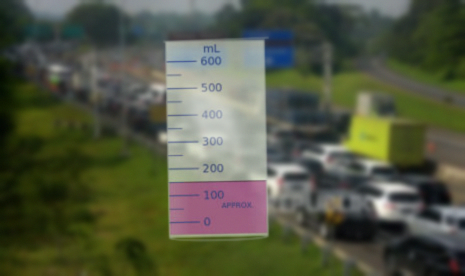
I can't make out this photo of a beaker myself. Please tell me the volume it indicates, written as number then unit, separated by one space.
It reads 150 mL
